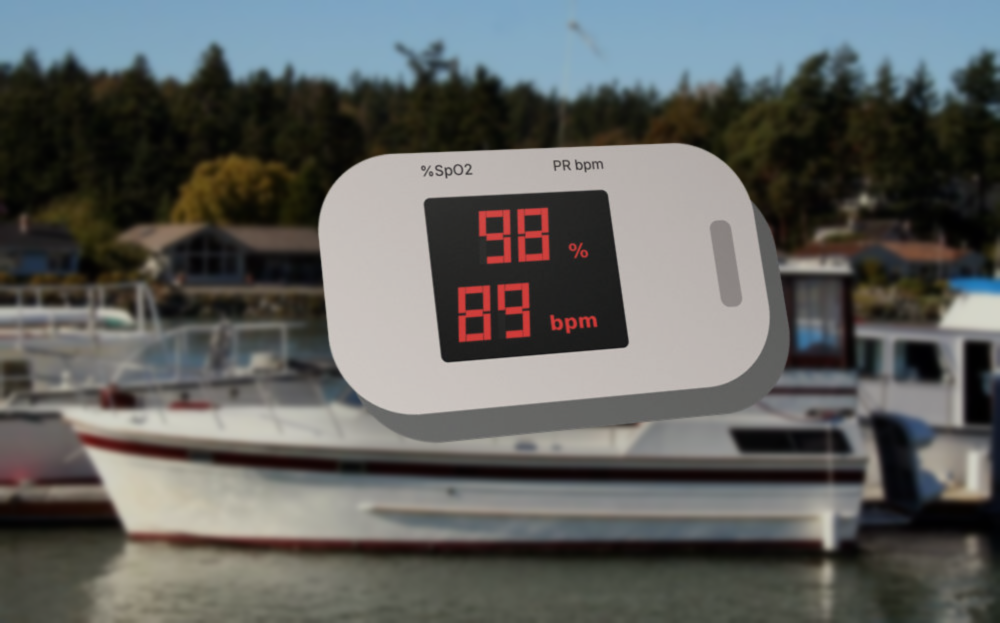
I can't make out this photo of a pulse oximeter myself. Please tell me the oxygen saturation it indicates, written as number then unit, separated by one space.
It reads 98 %
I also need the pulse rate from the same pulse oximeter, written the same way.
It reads 89 bpm
